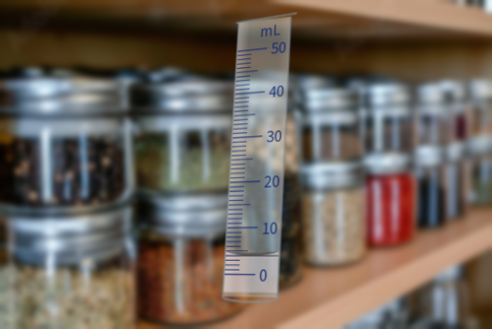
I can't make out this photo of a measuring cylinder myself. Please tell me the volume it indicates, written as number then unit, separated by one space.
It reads 4 mL
